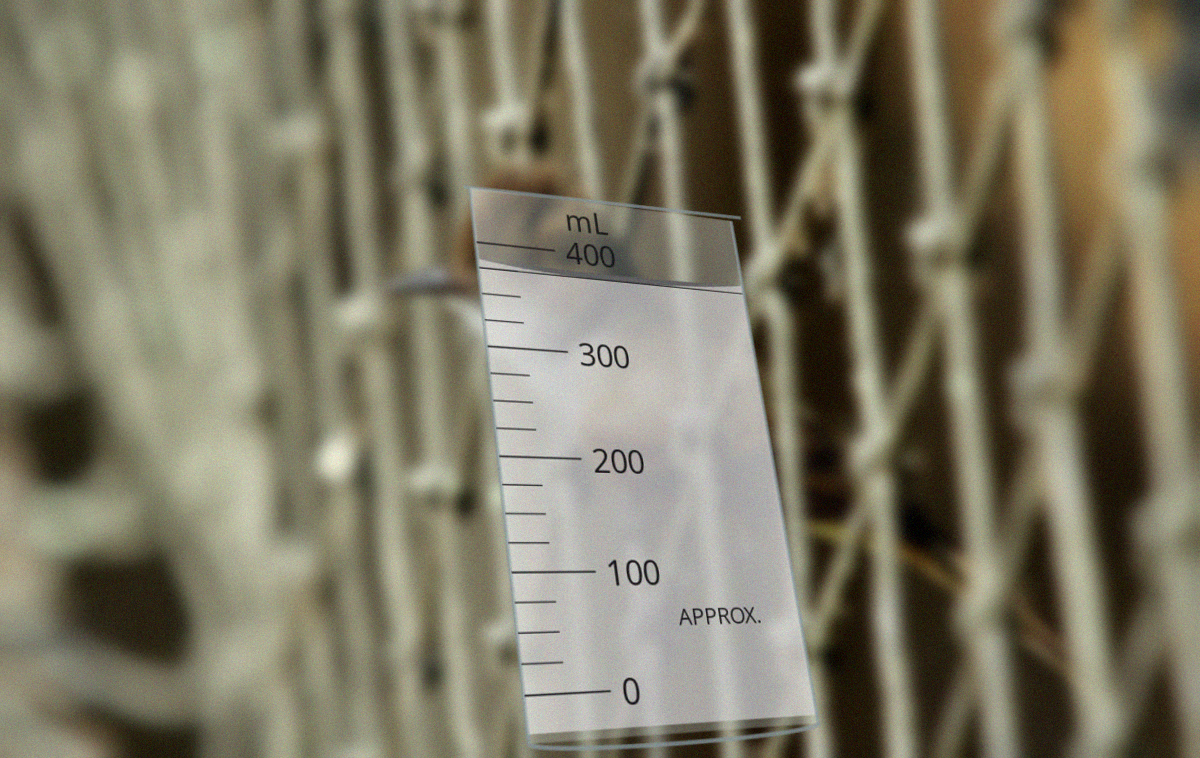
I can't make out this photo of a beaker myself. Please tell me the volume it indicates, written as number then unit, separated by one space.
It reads 375 mL
